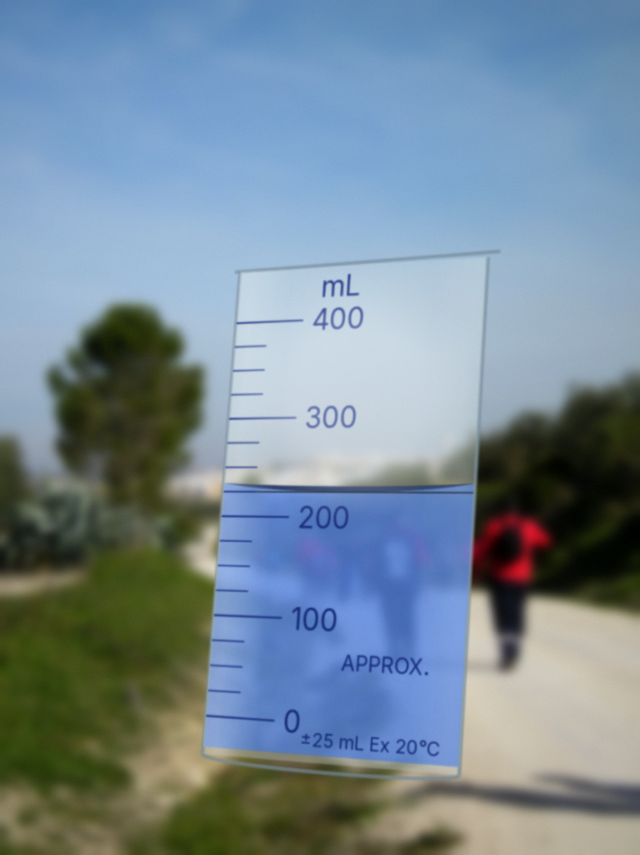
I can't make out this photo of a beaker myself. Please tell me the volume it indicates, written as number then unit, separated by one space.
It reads 225 mL
